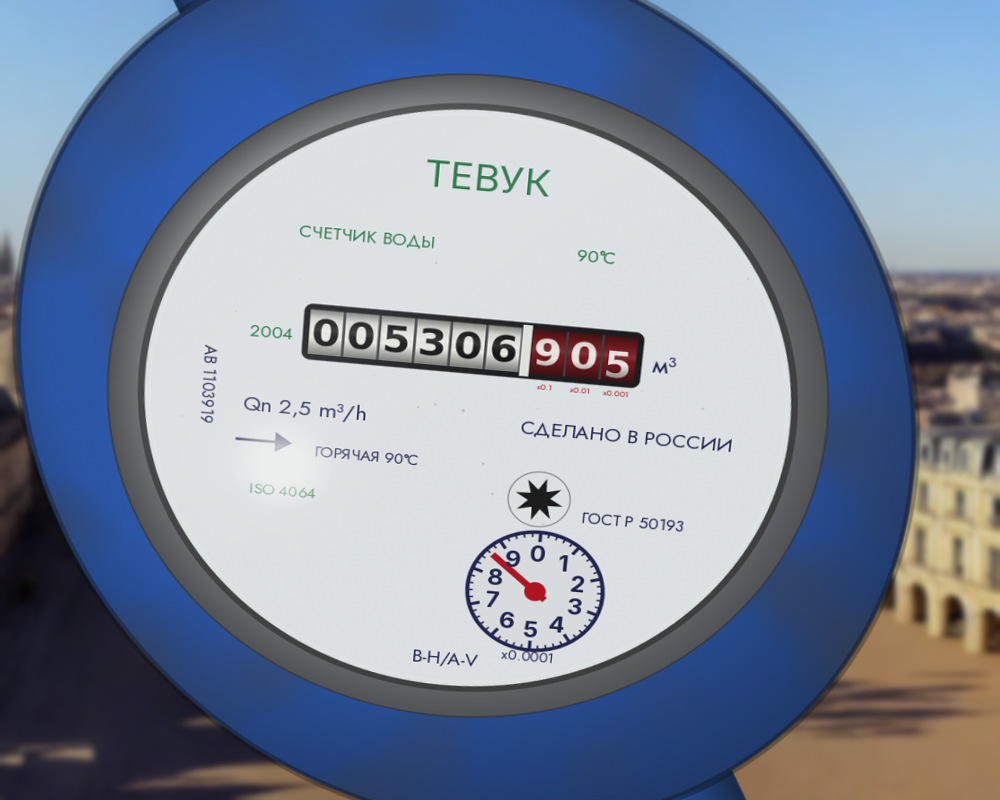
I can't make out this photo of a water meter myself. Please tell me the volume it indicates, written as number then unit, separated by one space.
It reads 5306.9048 m³
